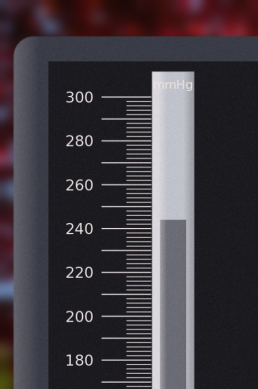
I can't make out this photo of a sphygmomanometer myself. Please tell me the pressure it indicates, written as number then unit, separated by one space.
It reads 244 mmHg
